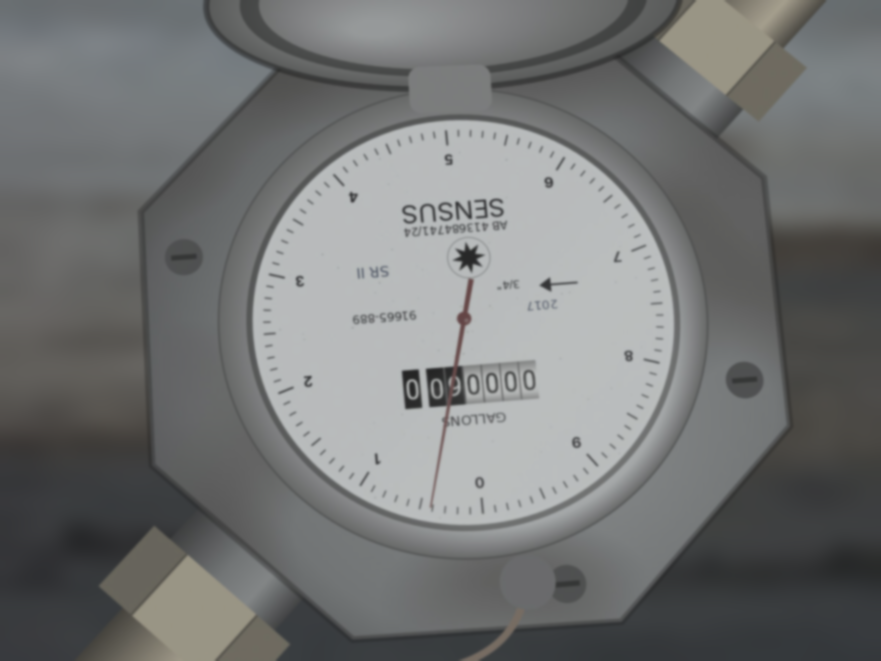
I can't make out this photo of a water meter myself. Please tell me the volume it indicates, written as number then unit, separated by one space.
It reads 600.4 gal
